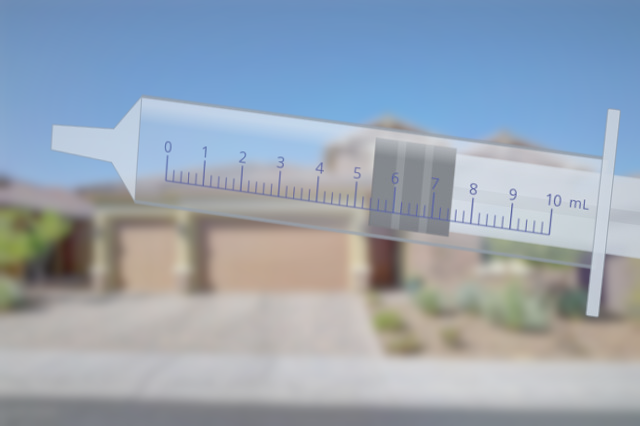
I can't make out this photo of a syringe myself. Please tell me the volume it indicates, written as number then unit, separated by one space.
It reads 5.4 mL
